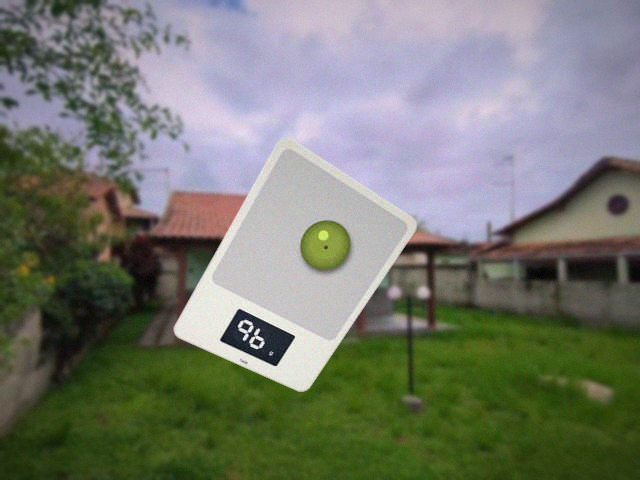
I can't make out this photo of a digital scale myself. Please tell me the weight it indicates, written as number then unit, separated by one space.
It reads 96 g
